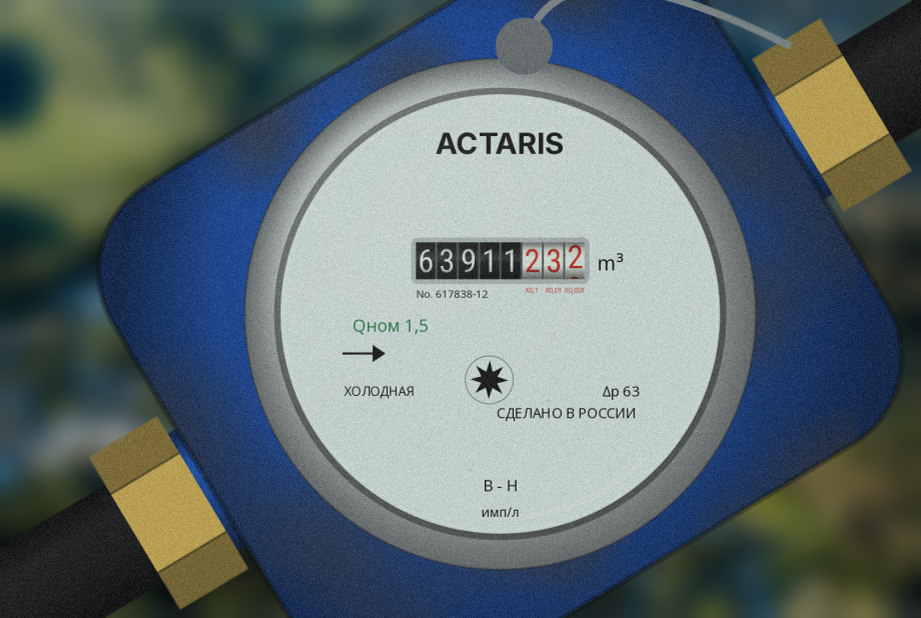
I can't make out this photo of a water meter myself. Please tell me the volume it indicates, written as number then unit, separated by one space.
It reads 63911.232 m³
